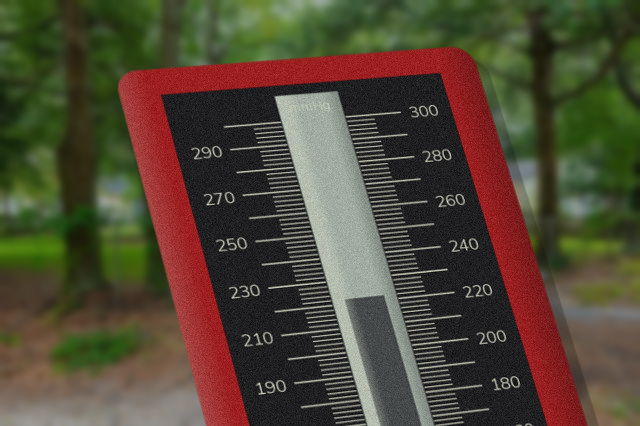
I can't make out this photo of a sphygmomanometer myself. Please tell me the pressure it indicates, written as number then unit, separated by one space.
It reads 222 mmHg
